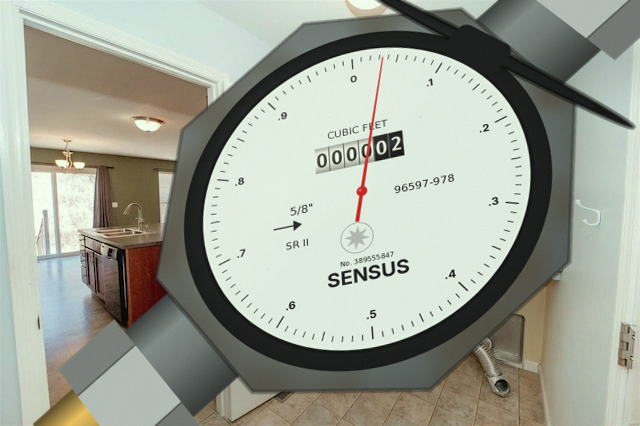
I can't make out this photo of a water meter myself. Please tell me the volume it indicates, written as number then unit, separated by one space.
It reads 2.03 ft³
